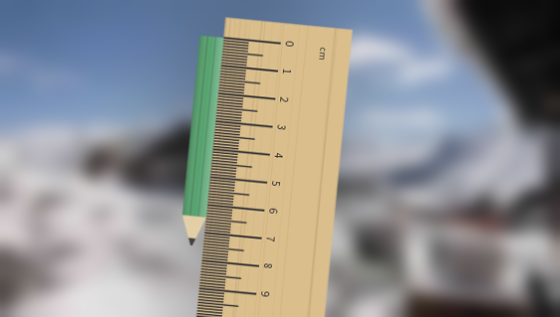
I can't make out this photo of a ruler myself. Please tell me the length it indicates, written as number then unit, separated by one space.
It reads 7.5 cm
